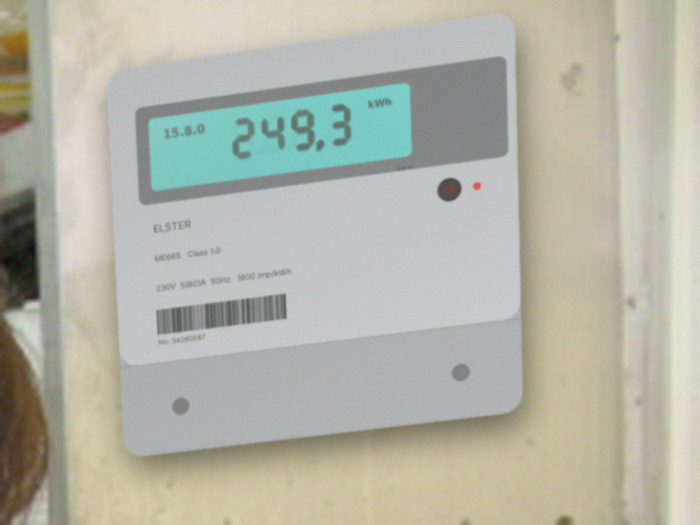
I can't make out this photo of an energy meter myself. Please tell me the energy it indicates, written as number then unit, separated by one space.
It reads 249.3 kWh
